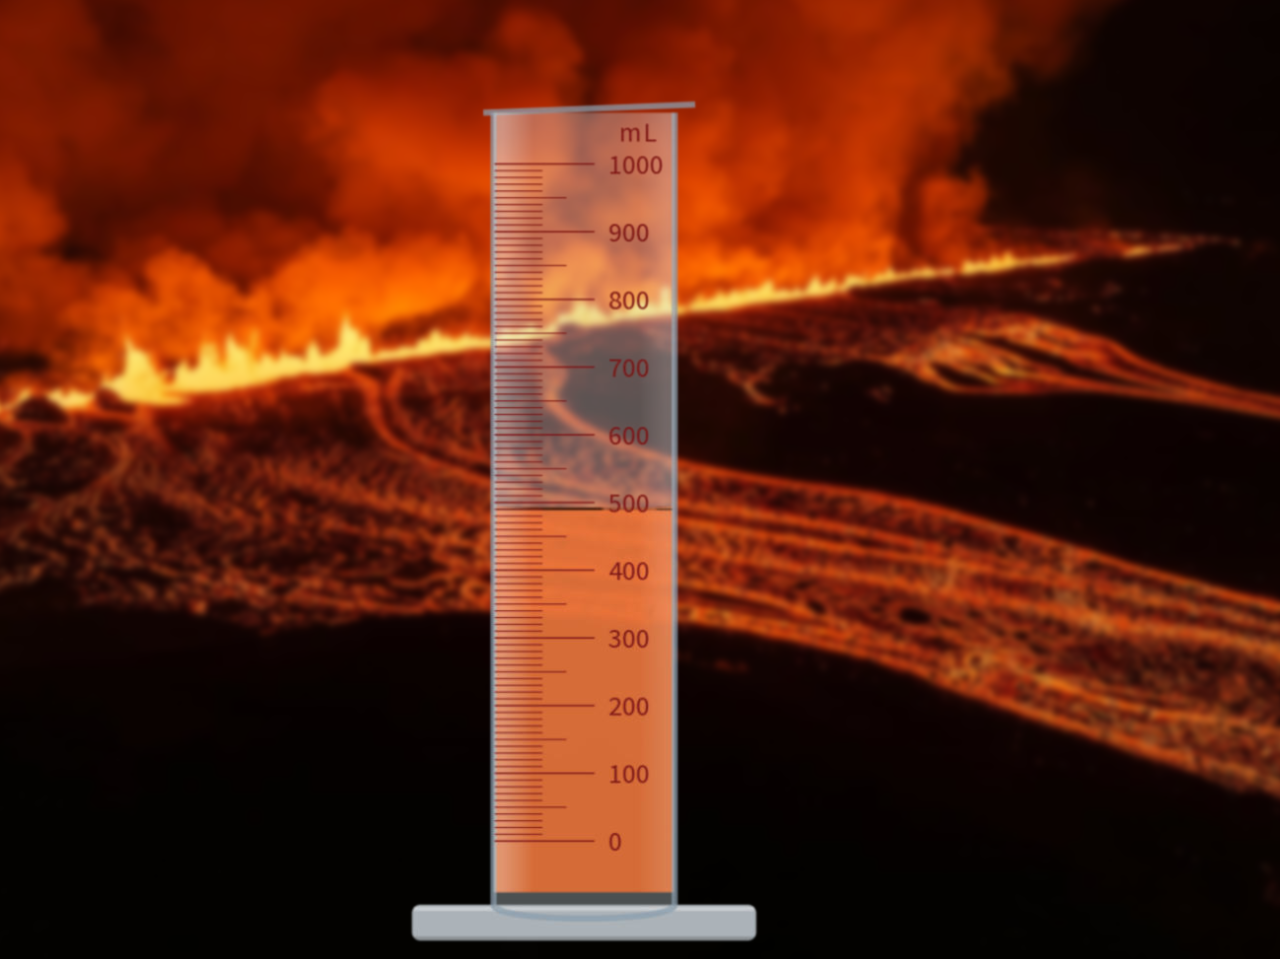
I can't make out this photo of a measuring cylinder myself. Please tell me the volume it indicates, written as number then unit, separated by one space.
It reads 490 mL
